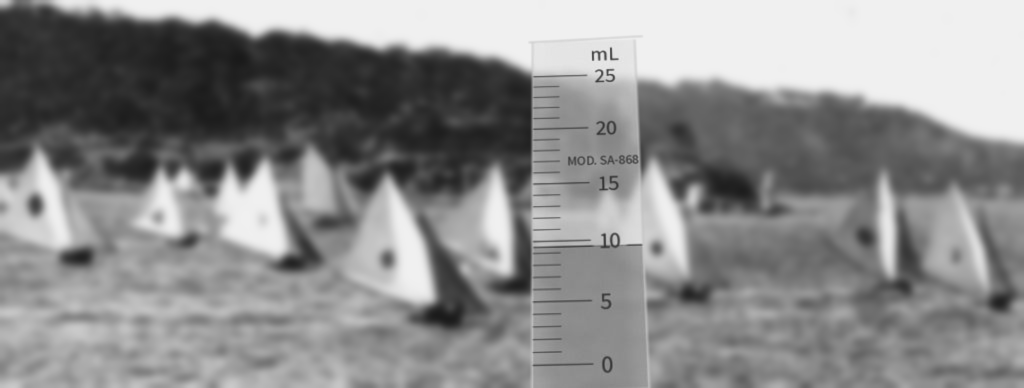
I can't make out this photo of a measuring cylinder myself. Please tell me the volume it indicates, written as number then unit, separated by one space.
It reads 9.5 mL
